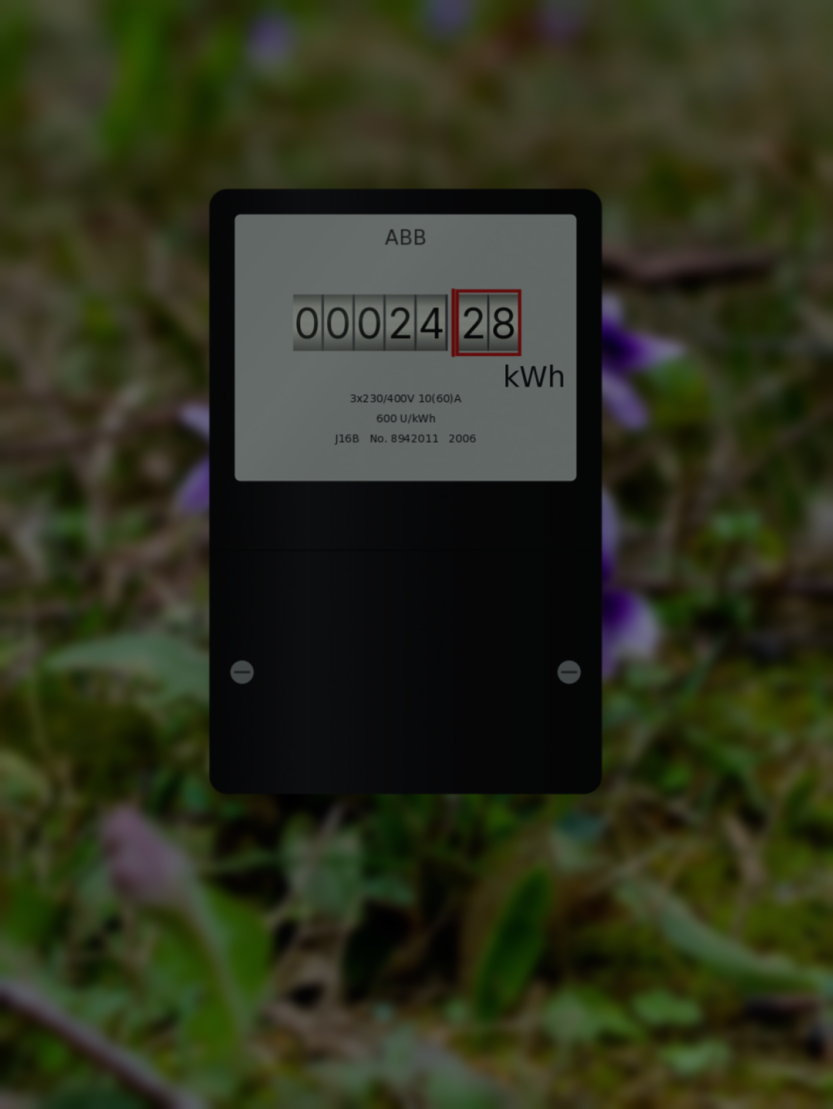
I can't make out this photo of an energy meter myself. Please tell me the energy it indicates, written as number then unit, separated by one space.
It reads 24.28 kWh
